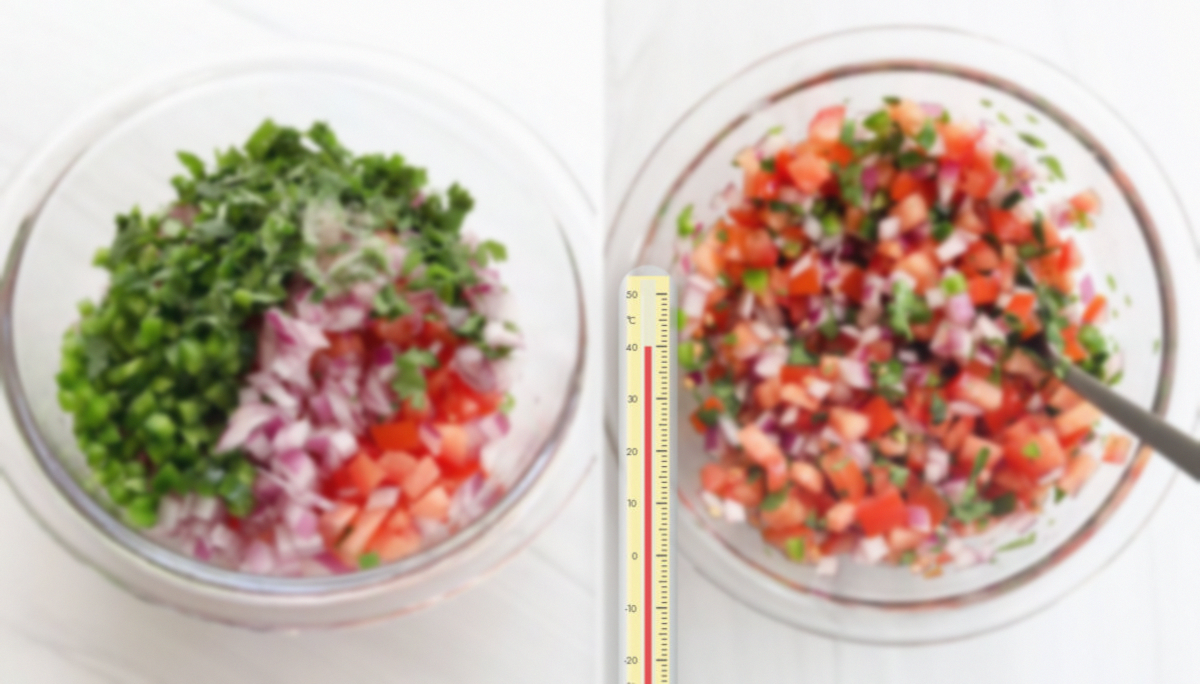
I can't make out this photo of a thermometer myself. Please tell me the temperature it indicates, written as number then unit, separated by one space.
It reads 40 °C
